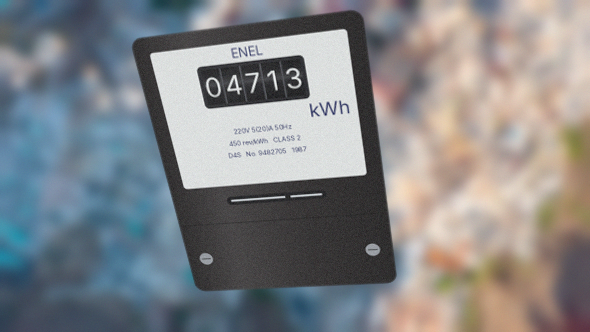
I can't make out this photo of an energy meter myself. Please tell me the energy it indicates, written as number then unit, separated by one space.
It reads 4713 kWh
